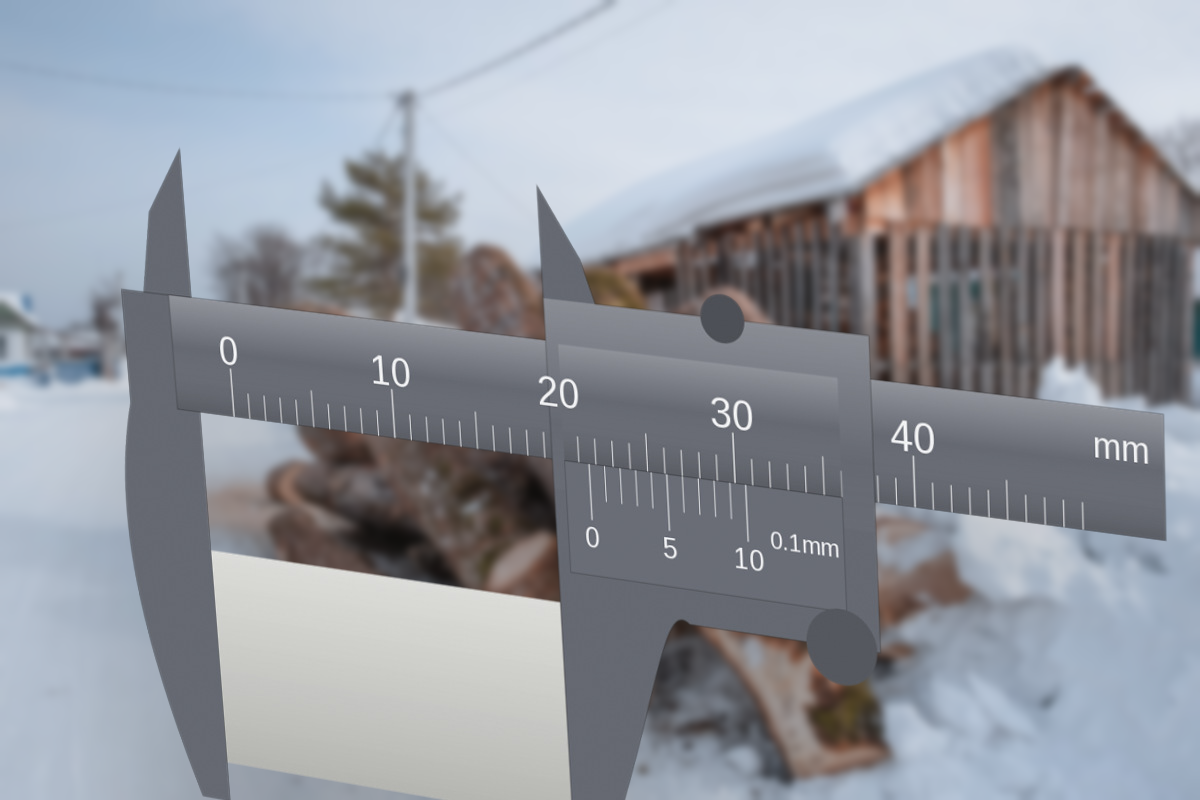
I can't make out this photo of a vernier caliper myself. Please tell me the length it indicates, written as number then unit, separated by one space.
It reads 21.6 mm
